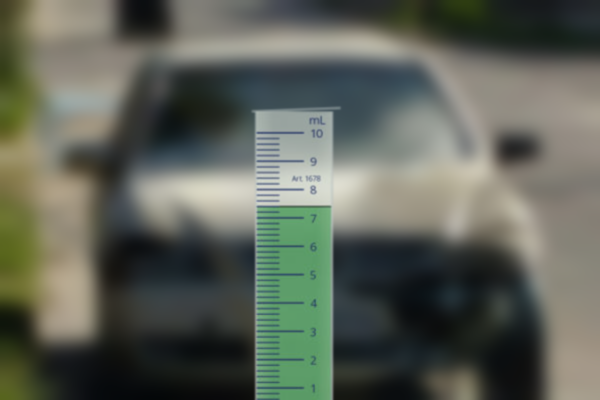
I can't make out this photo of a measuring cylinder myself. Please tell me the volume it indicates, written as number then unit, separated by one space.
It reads 7.4 mL
